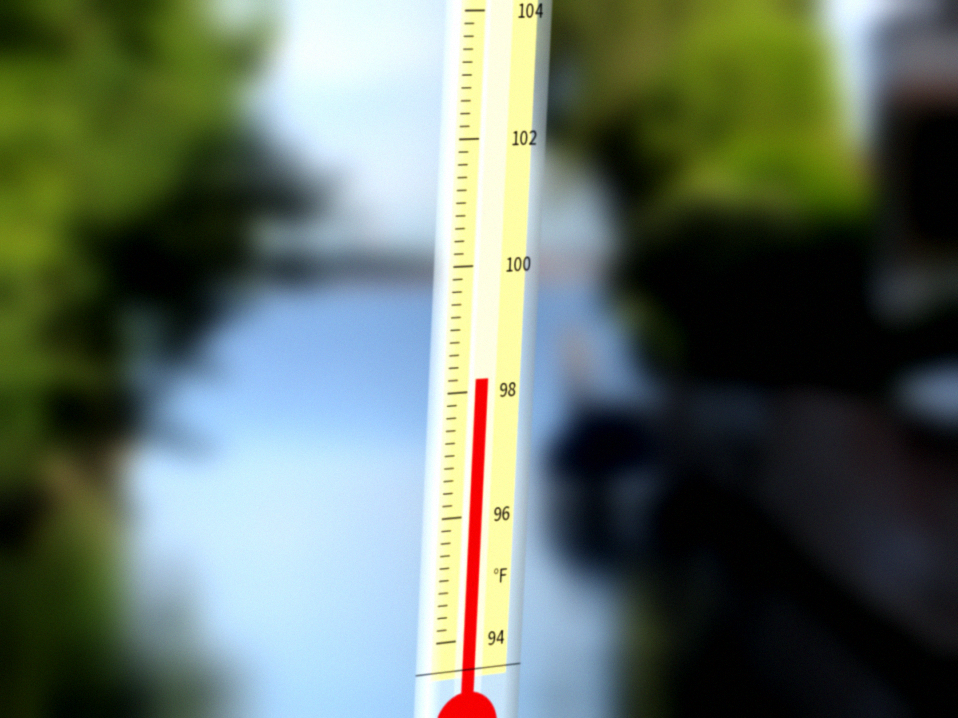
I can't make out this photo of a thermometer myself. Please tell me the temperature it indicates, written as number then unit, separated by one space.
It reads 98.2 °F
